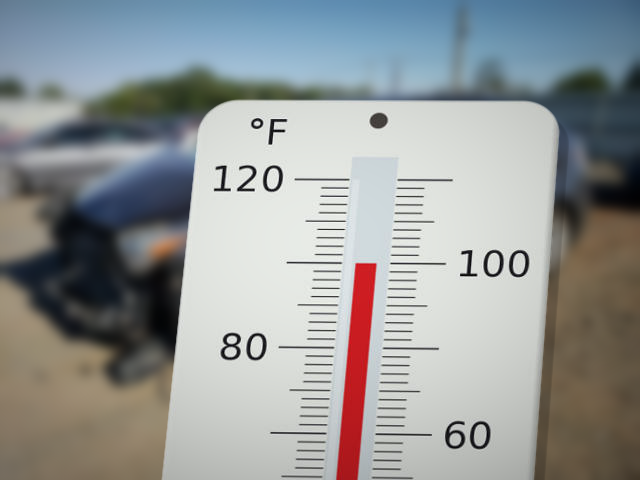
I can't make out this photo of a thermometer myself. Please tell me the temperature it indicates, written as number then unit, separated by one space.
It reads 100 °F
